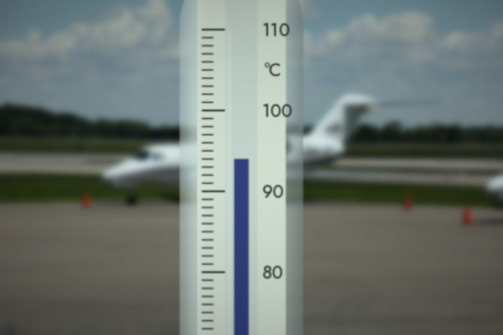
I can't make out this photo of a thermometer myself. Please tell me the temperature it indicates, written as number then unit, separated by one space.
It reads 94 °C
